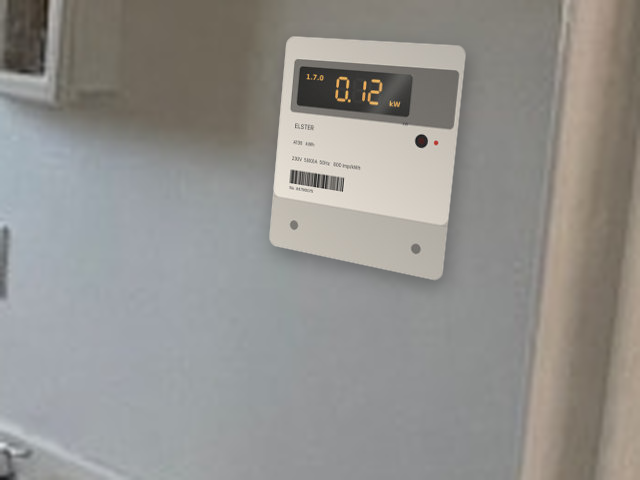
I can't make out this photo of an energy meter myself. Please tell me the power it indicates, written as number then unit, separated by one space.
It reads 0.12 kW
